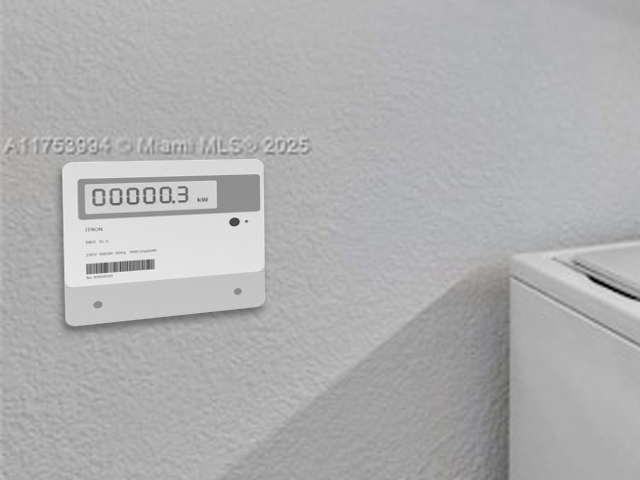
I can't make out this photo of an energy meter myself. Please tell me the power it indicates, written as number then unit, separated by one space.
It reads 0.3 kW
